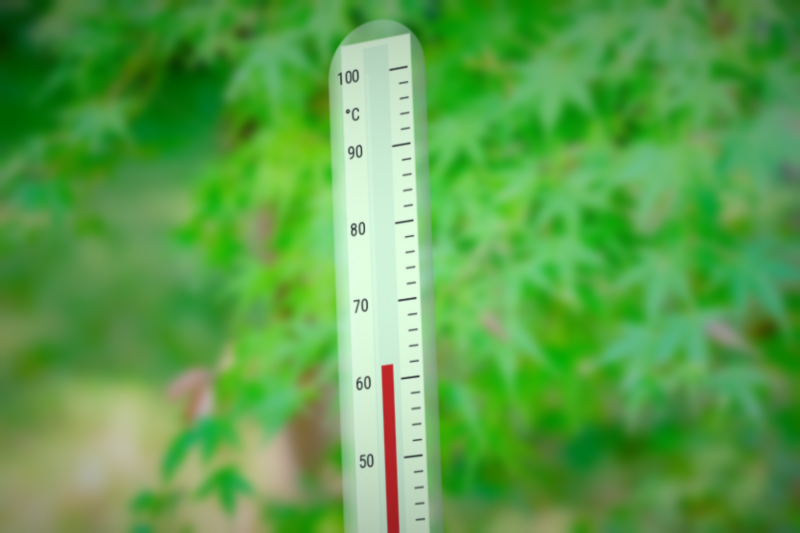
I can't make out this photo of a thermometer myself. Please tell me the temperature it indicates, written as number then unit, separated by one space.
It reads 62 °C
